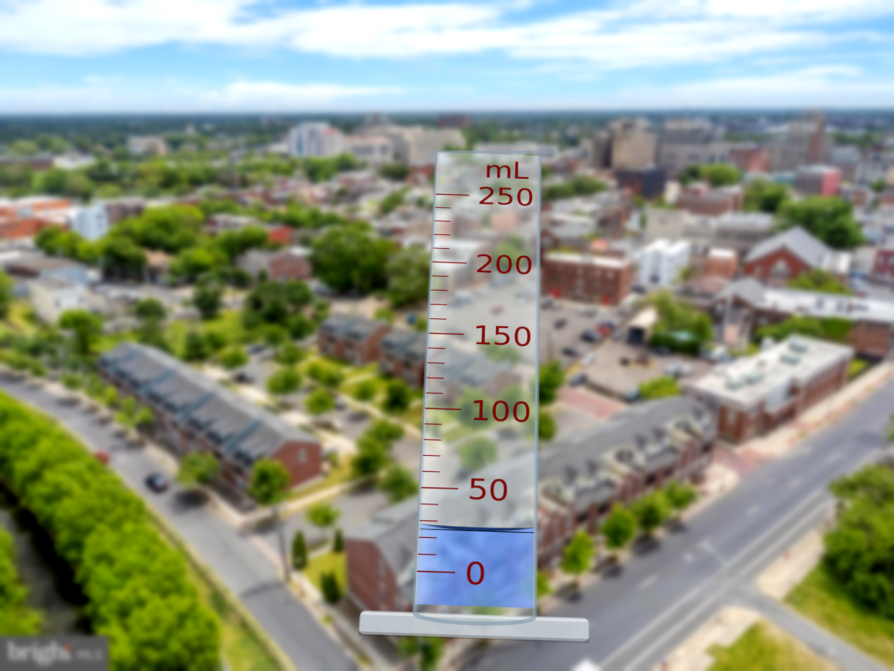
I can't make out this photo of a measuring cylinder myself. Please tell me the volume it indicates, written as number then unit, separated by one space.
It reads 25 mL
